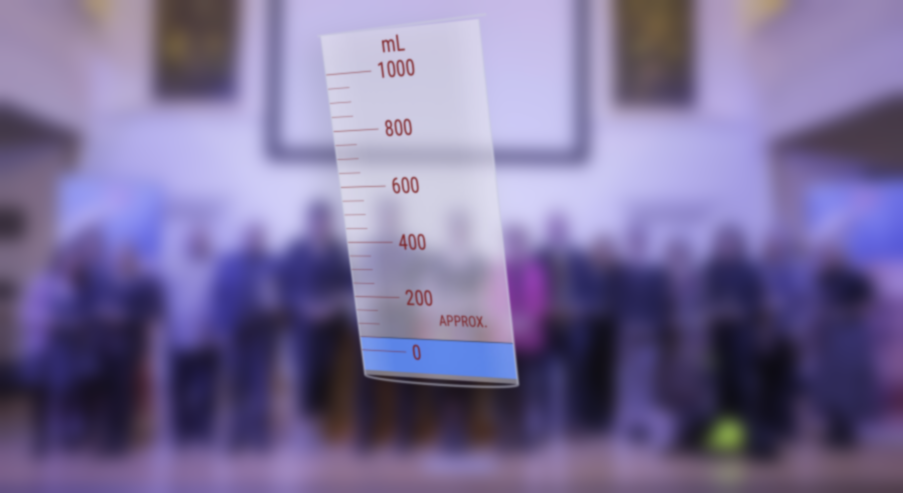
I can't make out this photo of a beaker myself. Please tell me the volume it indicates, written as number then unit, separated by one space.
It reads 50 mL
